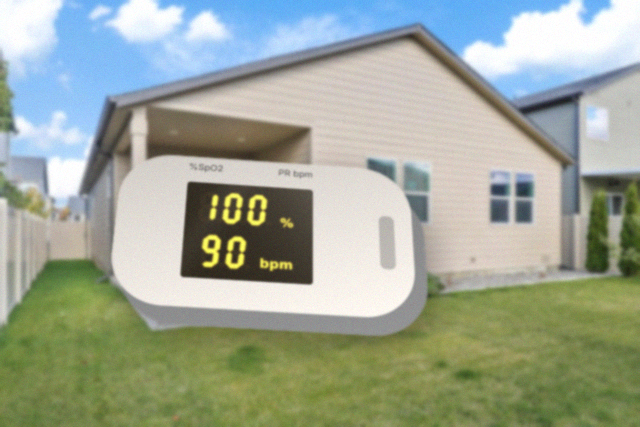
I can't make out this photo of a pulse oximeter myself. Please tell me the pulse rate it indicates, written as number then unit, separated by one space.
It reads 90 bpm
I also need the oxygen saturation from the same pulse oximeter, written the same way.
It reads 100 %
